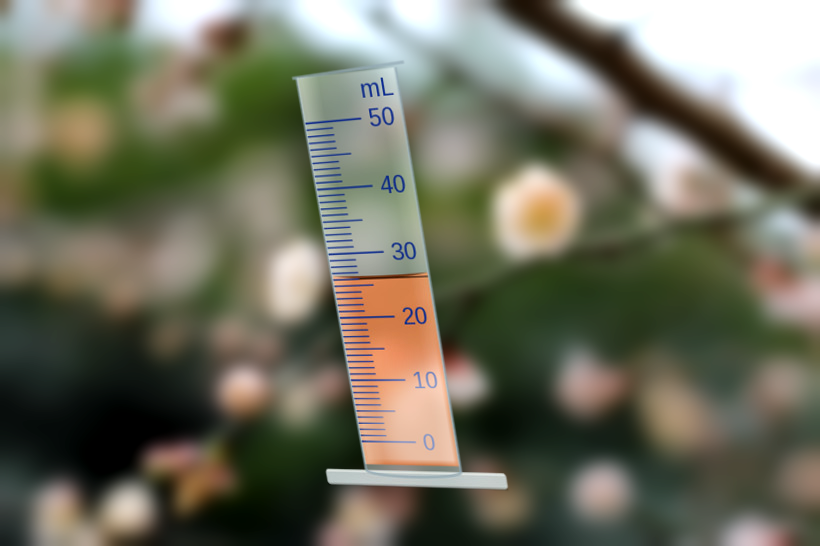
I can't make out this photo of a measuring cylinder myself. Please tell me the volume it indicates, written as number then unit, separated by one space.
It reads 26 mL
